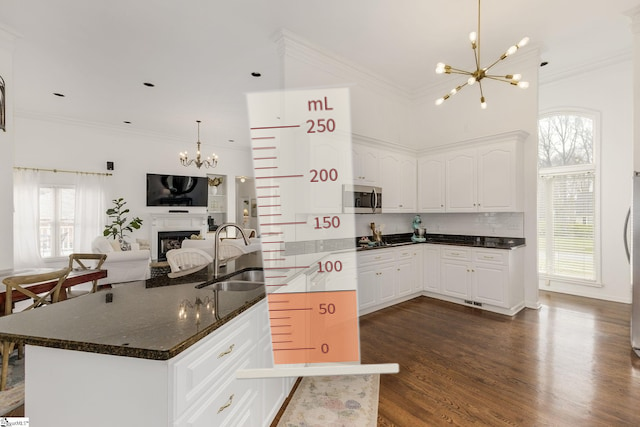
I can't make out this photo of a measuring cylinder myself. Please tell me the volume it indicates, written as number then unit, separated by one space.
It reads 70 mL
